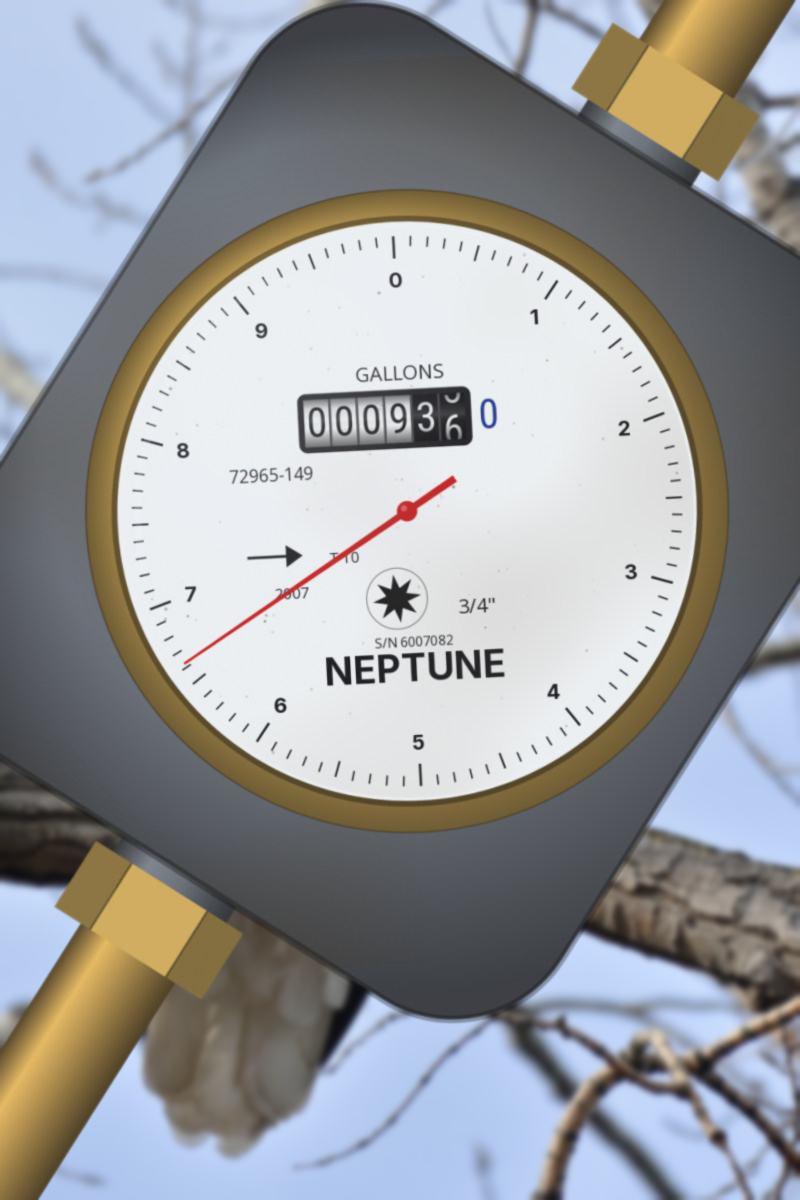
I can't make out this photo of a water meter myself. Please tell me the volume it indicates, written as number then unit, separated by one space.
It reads 9356.6 gal
